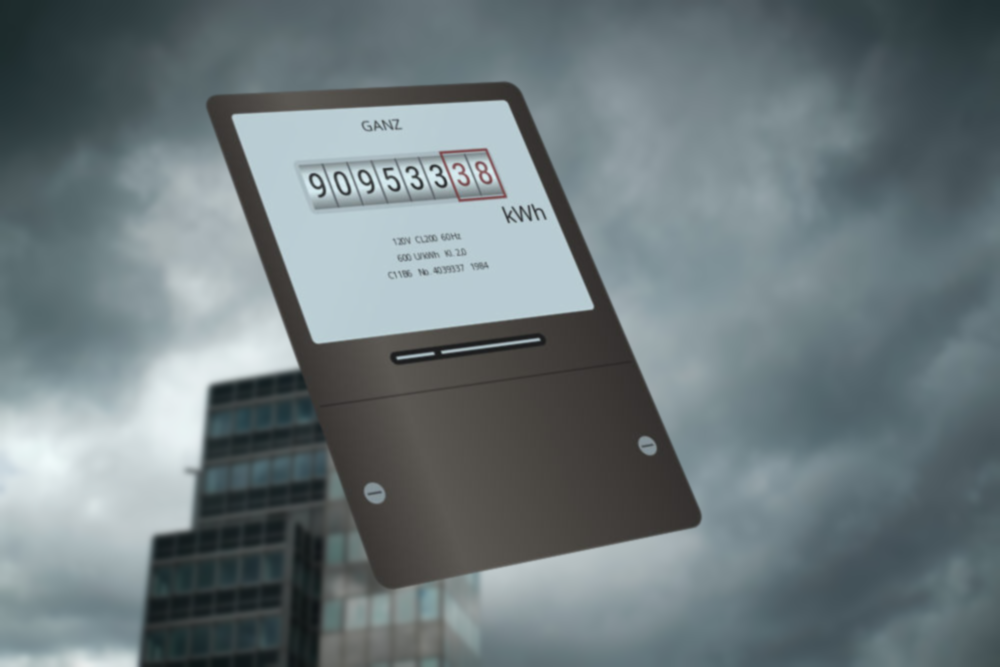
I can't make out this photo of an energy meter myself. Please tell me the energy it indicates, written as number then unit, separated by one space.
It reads 909533.38 kWh
